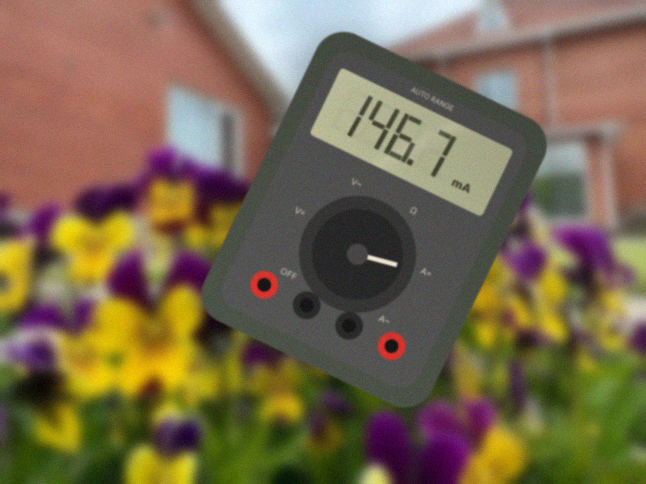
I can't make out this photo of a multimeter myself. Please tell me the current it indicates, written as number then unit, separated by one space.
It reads 146.7 mA
